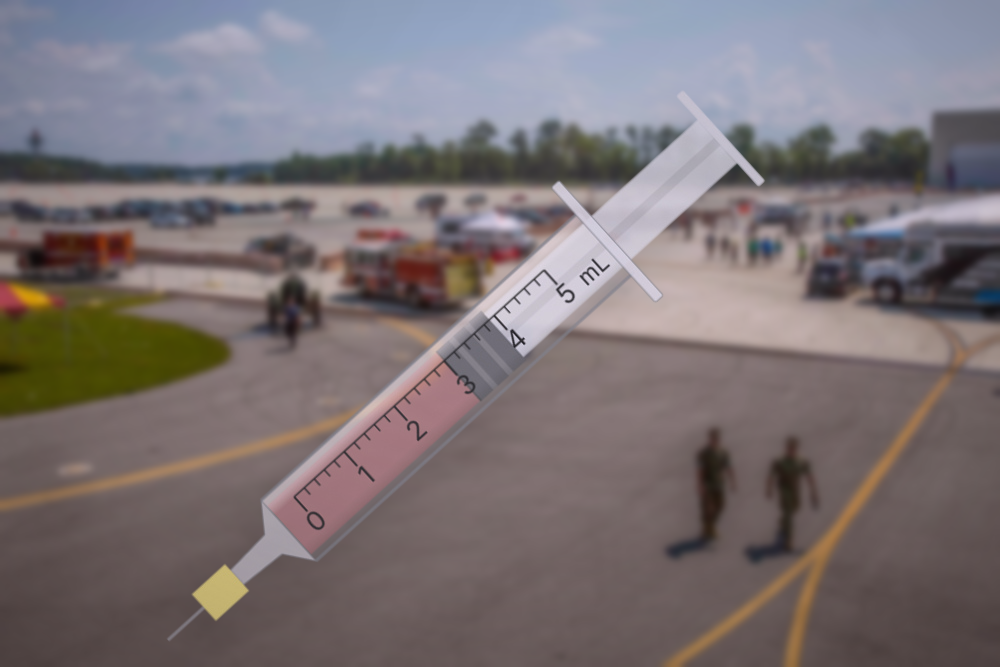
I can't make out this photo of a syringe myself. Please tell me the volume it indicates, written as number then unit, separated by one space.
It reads 3 mL
